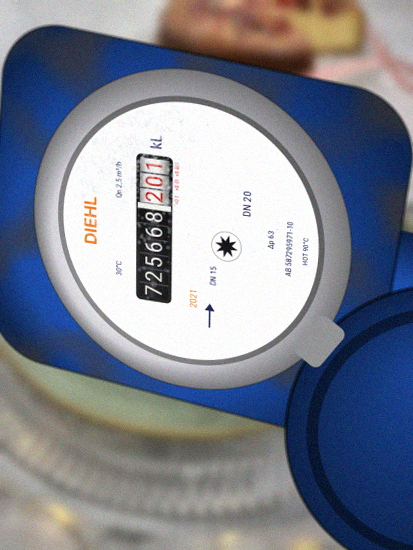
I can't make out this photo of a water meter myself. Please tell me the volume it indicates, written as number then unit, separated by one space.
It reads 725668.201 kL
